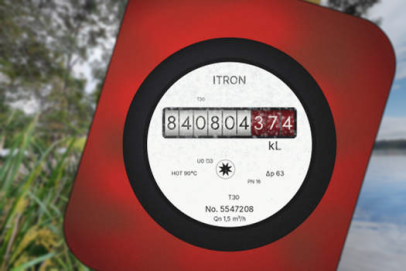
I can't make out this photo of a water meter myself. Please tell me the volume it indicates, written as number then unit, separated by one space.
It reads 840804.374 kL
